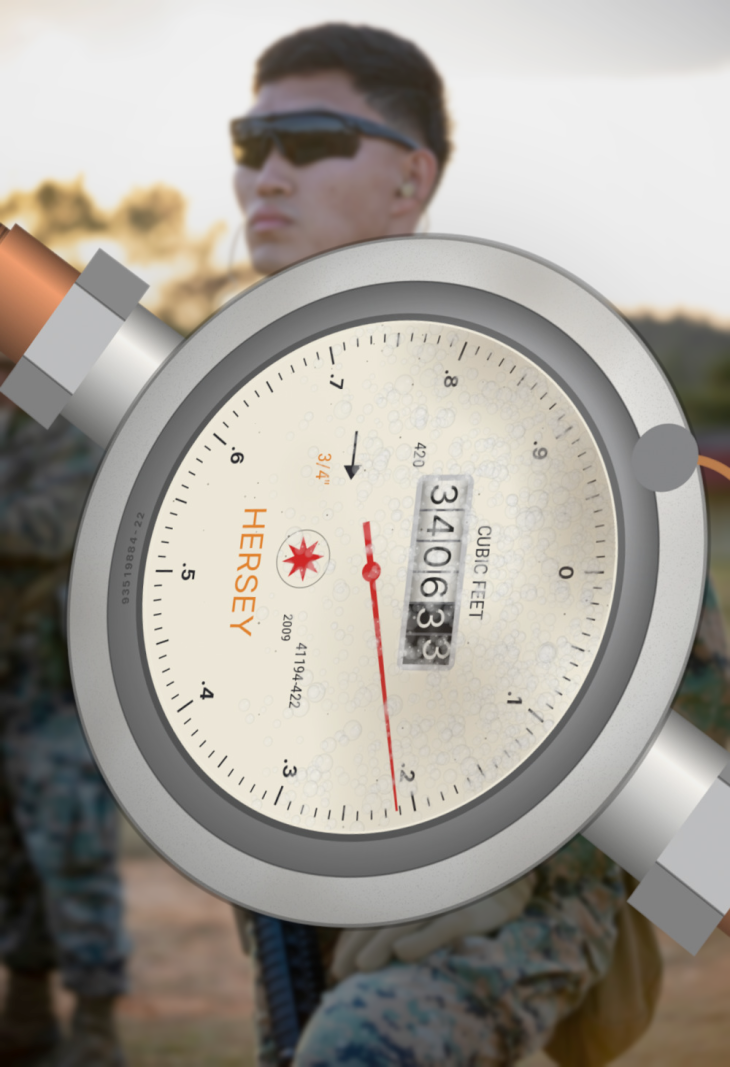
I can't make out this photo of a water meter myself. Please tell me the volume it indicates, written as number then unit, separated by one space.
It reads 340633.21 ft³
